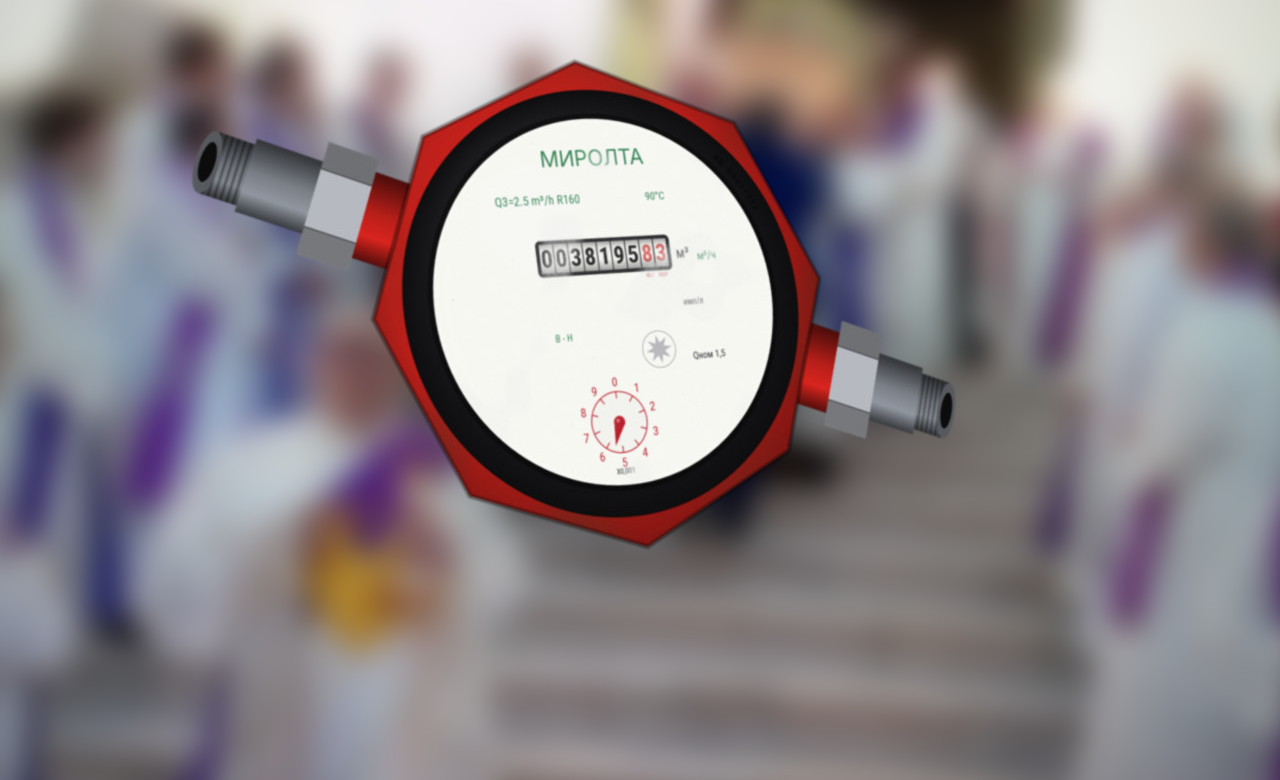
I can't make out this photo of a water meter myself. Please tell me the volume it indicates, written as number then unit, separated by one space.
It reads 38195.835 m³
